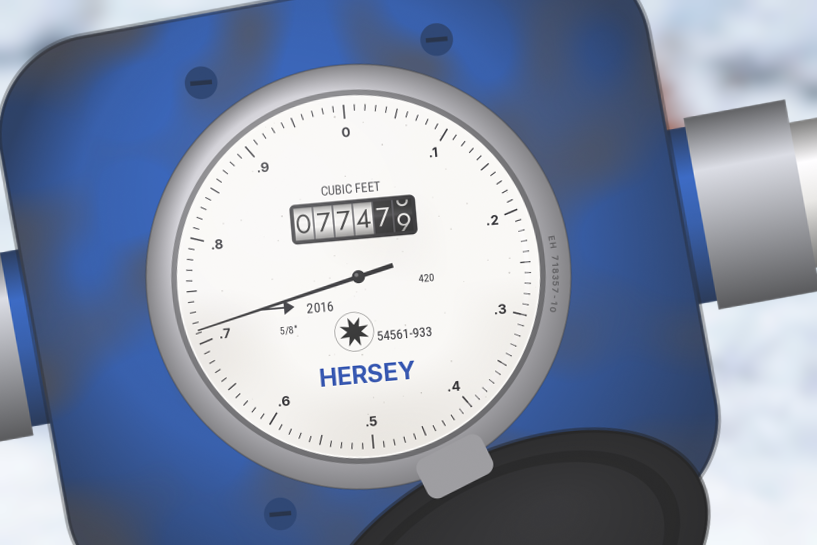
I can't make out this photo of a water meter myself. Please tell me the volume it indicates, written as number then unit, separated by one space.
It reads 77478.71 ft³
